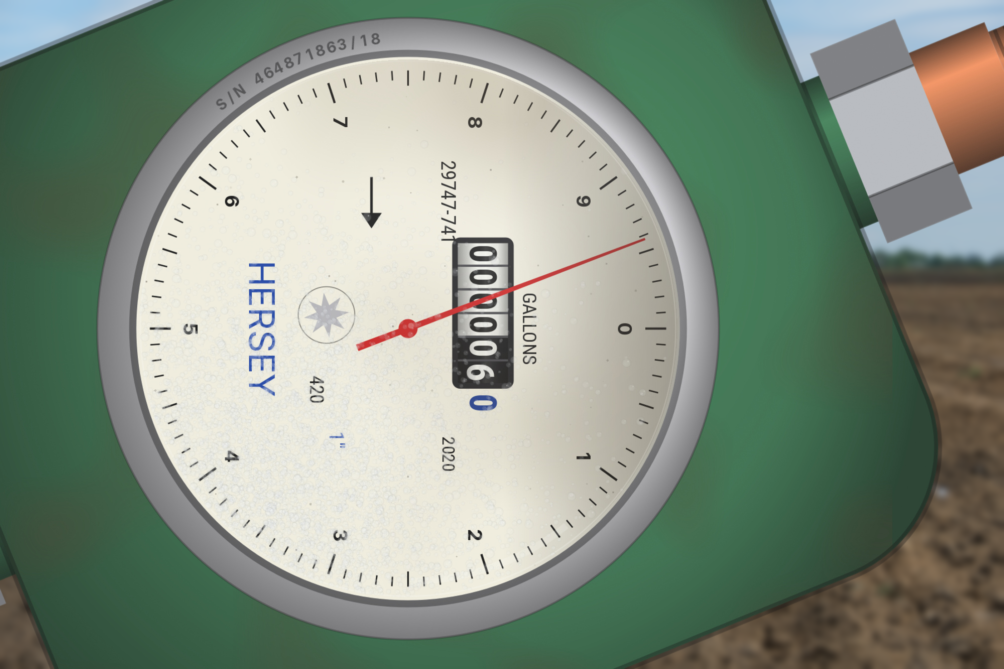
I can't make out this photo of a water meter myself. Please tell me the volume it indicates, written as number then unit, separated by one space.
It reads 59.4 gal
